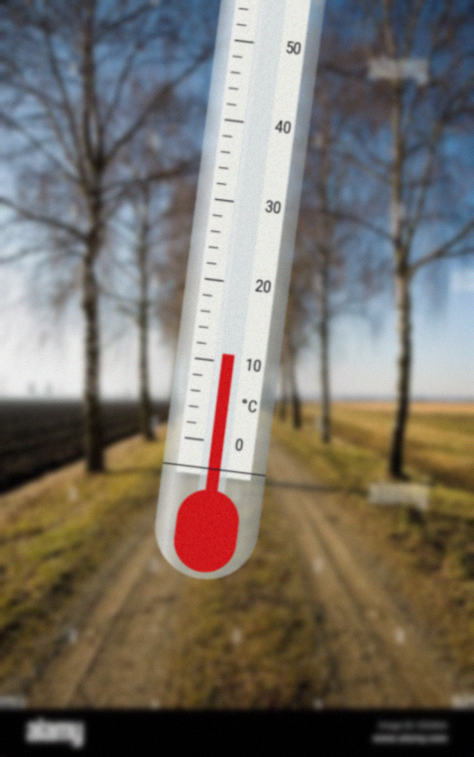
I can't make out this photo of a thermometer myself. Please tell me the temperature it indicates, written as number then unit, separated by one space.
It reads 11 °C
